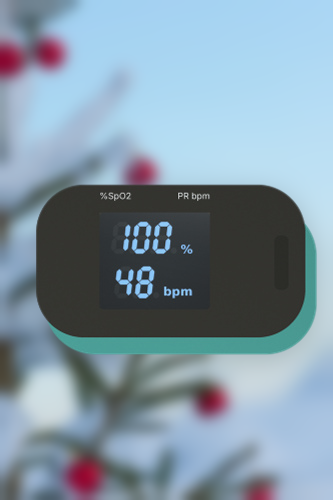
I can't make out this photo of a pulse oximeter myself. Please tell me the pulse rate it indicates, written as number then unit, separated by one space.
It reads 48 bpm
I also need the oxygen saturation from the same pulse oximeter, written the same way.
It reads 100 %
